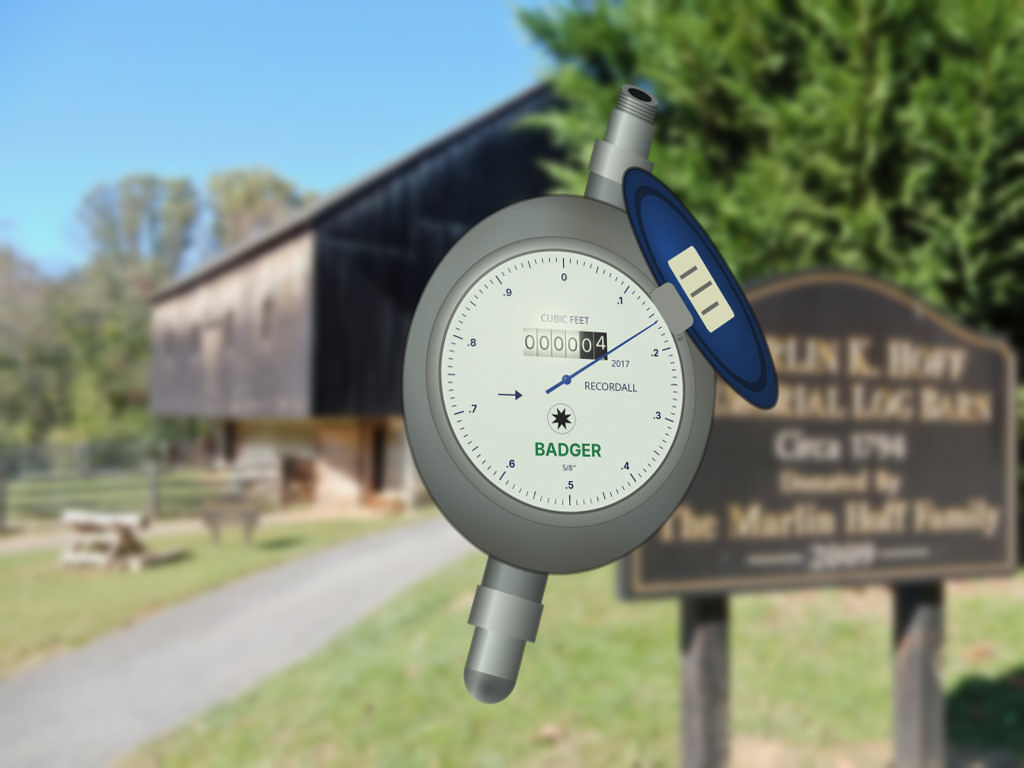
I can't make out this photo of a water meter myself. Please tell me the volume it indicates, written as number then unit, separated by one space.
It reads 4.16 ft³
